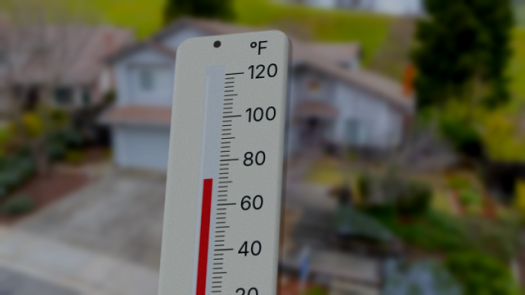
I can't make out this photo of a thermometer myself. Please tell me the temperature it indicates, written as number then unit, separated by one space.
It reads 72 °F
